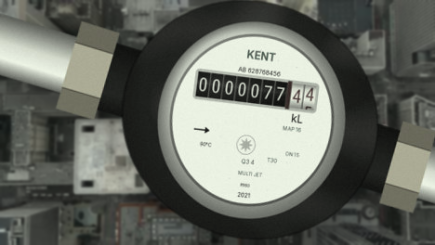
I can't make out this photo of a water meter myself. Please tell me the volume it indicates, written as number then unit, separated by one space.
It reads 77.44 kL
